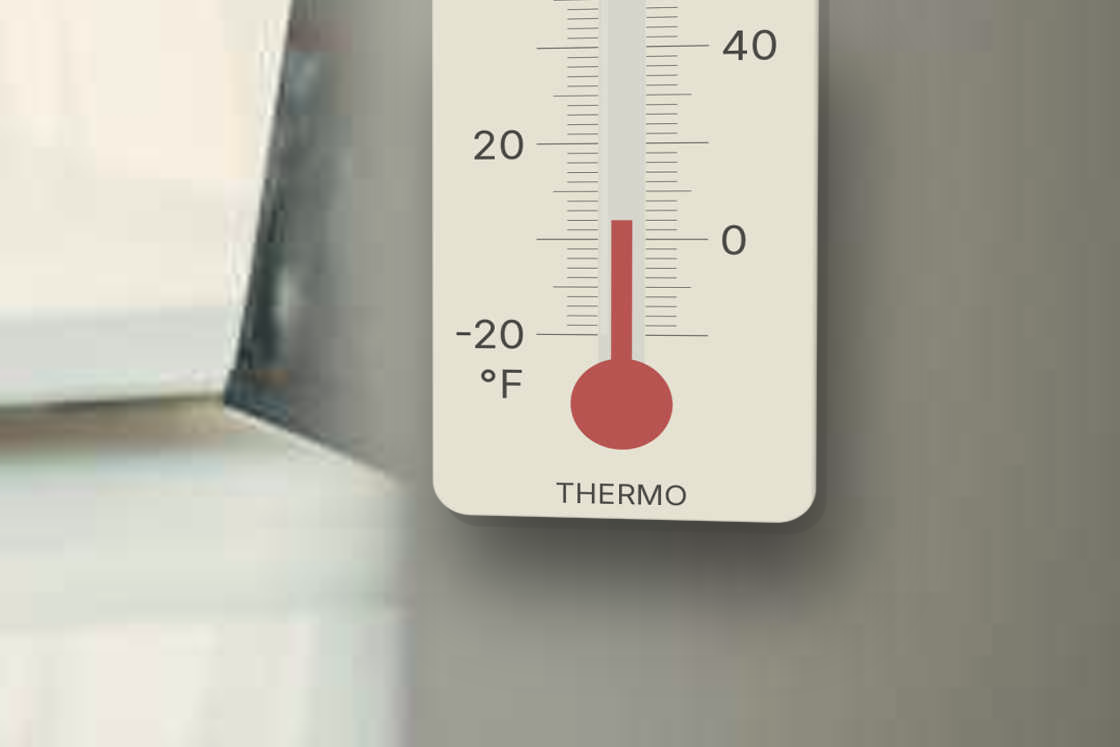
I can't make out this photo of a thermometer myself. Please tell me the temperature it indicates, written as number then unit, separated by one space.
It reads 4 °F
